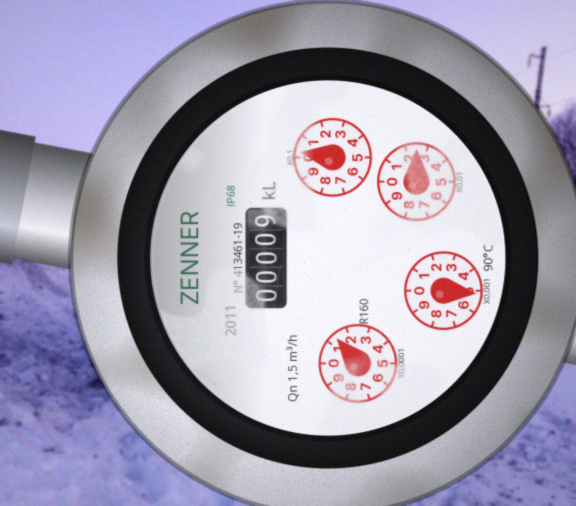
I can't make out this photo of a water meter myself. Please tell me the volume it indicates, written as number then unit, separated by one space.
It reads 9.0251 kL
